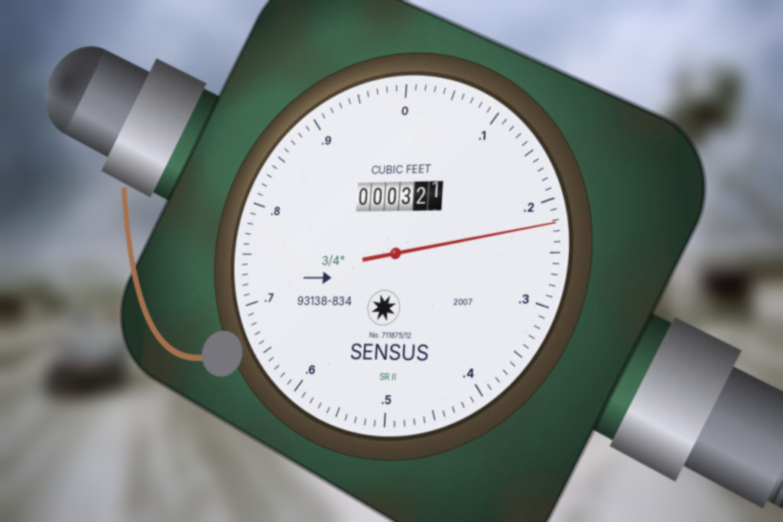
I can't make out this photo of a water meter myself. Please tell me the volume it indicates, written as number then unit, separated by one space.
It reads 321.22 ft³
